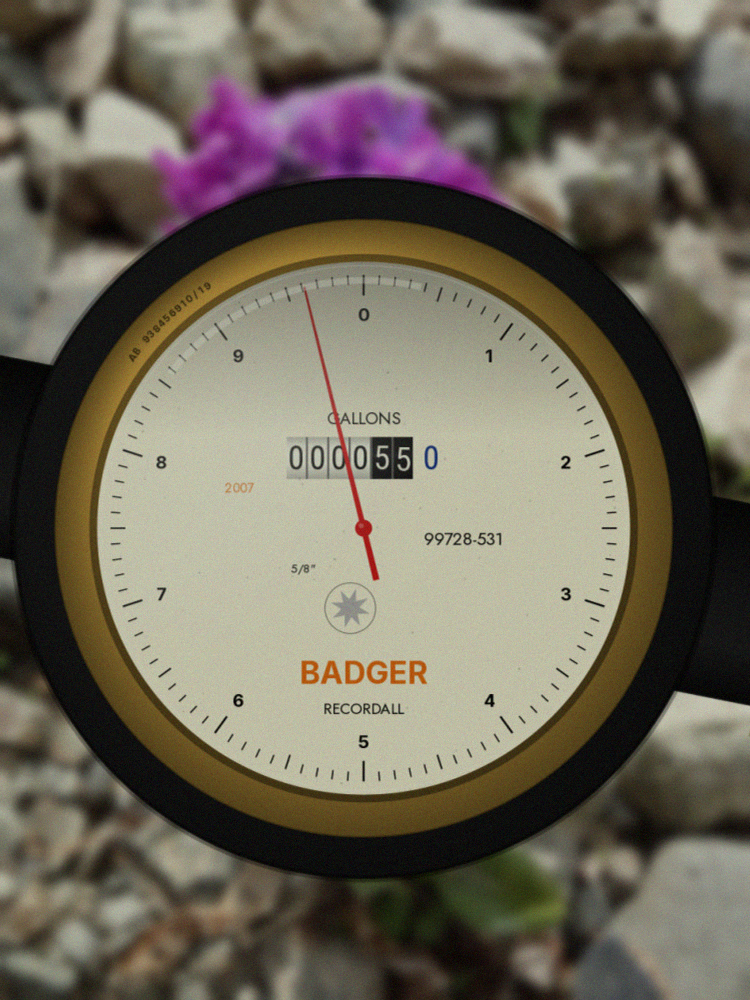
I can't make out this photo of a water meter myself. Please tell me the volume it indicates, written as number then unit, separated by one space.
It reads 549.6 gal
